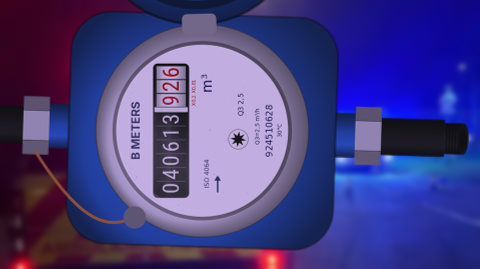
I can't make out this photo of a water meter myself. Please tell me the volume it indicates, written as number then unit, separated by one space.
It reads 40613.926 m³
